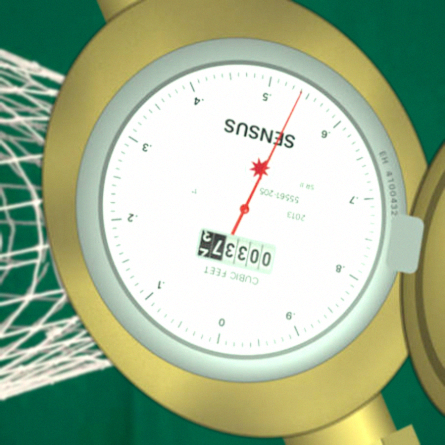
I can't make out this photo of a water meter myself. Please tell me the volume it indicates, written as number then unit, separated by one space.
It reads 3372.54 ft³
